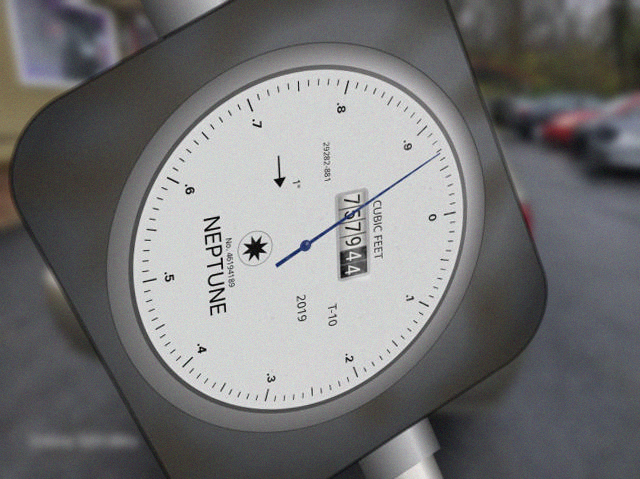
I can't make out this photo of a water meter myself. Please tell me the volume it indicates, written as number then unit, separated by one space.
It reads 757943.93 ft³
